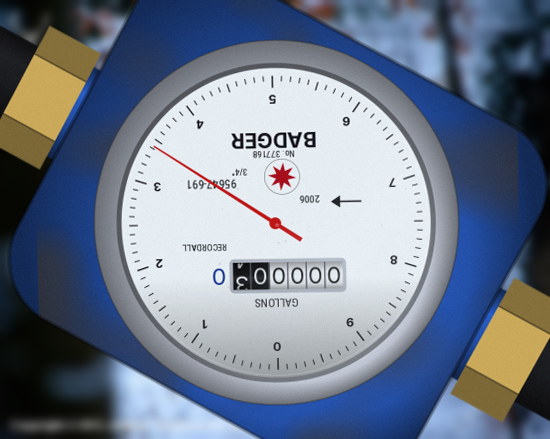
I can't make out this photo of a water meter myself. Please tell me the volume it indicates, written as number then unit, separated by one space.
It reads 33.4 gal
